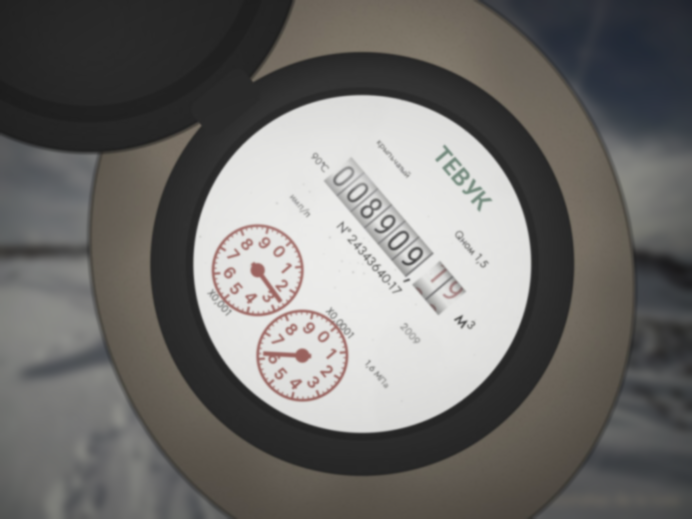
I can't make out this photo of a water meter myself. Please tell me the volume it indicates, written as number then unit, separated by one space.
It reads 8909.1926 m³
